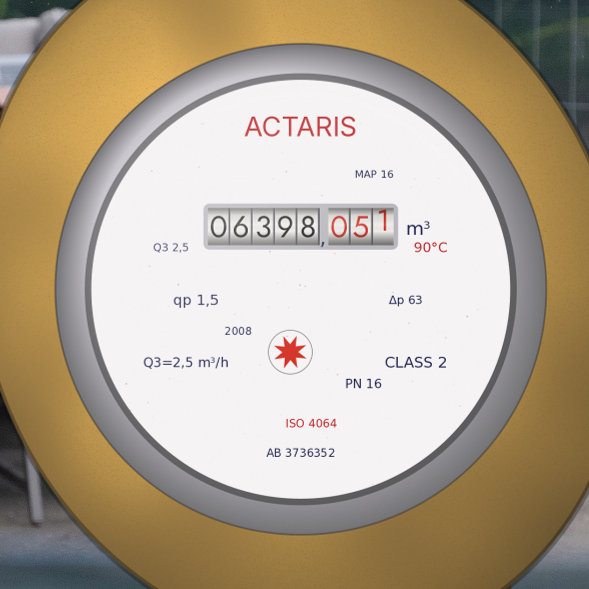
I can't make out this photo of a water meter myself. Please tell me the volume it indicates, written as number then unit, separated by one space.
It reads 6398.051 m³
